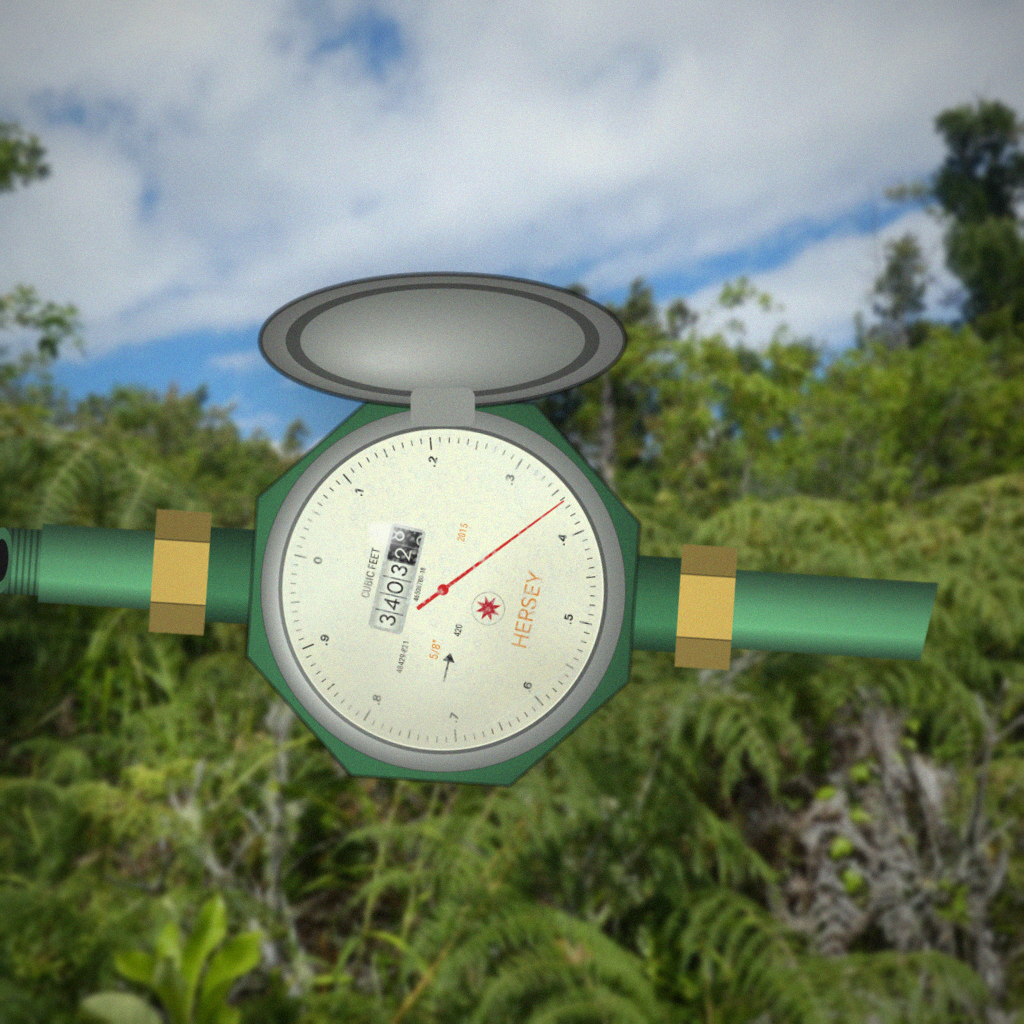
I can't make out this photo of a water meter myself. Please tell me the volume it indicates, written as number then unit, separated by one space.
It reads 340328.36 ft³
